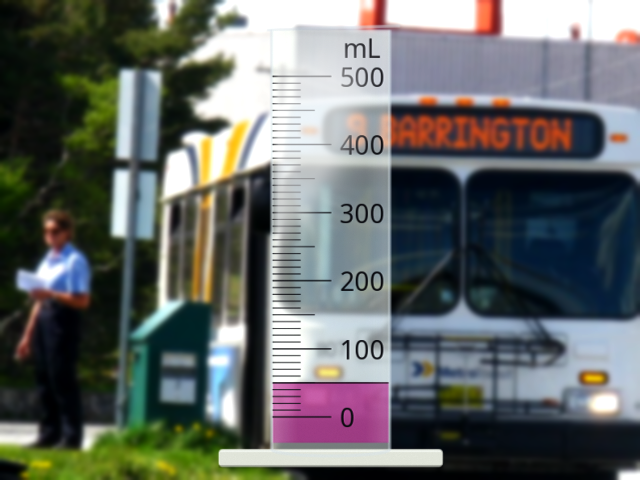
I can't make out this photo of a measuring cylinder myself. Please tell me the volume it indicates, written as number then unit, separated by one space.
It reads 50 mL
